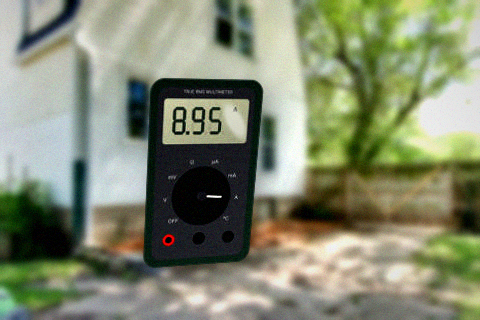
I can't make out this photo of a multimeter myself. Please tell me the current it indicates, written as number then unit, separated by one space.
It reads 8.95 A
